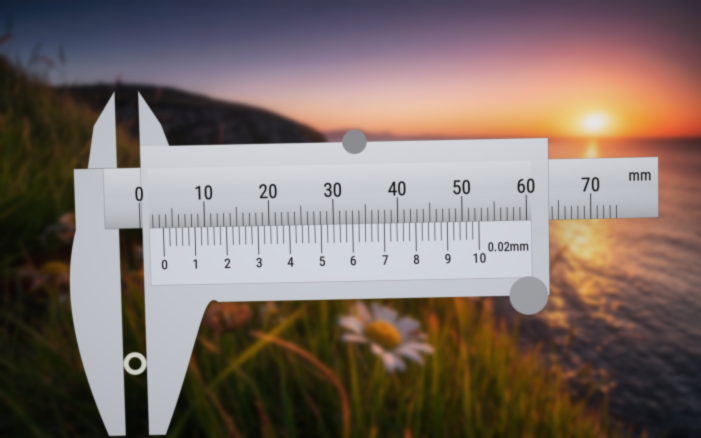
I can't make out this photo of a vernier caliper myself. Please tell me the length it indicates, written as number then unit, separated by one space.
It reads 3.6 mm
